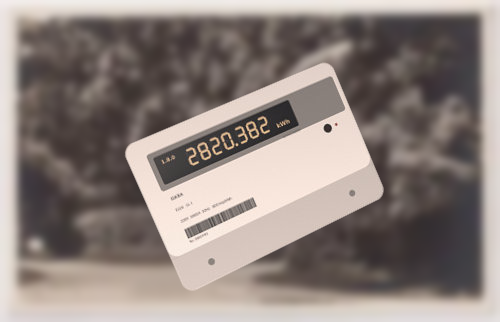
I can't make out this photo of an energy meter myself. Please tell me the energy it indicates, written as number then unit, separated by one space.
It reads 2820.382 kWh
